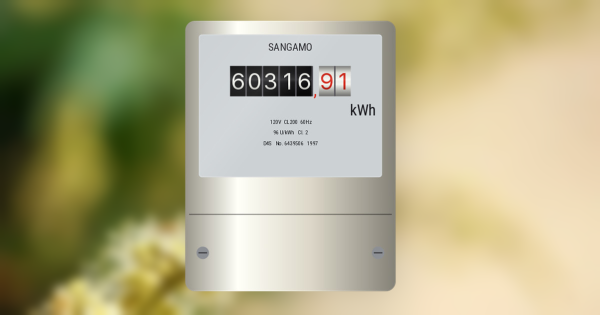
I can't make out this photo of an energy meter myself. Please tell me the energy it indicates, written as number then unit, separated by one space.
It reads 60316.91 kWh
